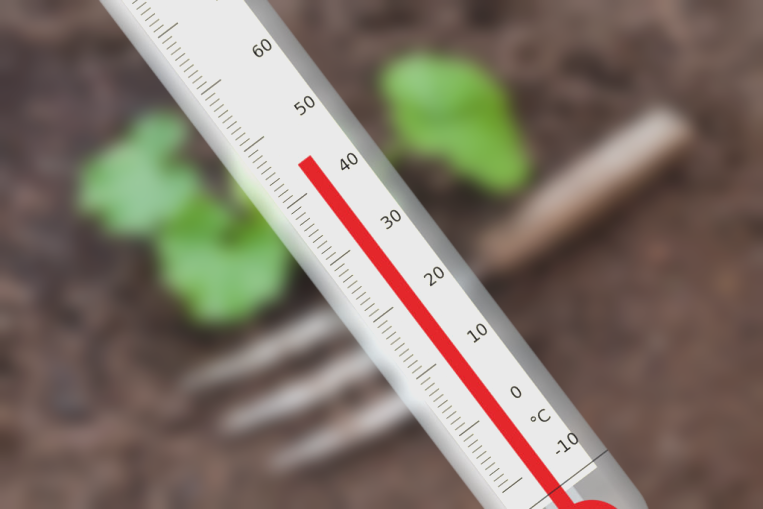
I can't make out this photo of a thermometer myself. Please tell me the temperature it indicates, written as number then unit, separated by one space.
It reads 44 °C
